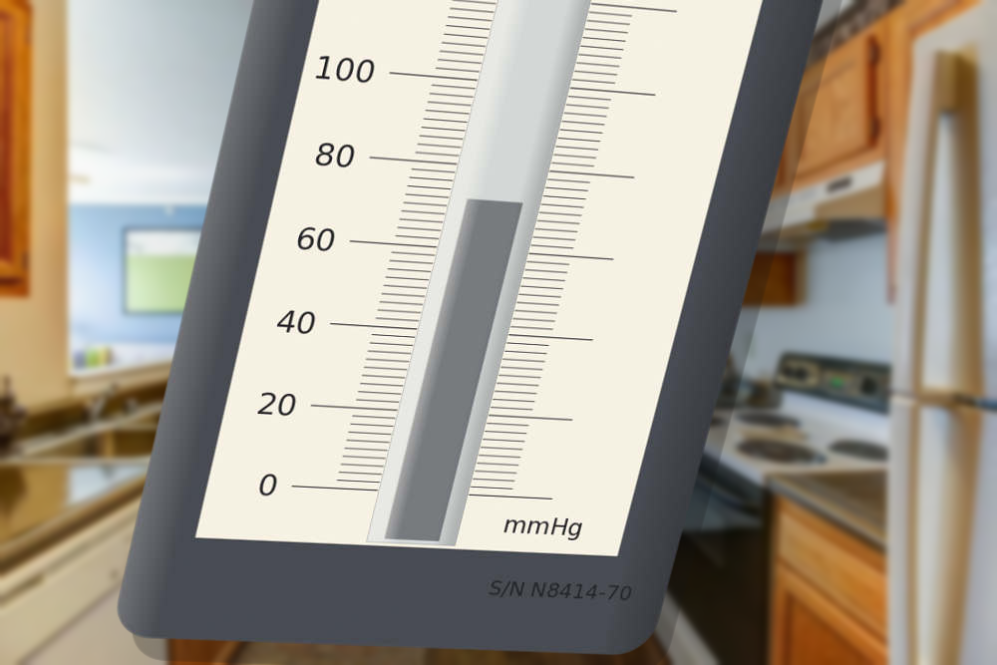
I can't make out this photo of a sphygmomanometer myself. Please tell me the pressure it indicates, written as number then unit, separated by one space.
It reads 72 mmHg
